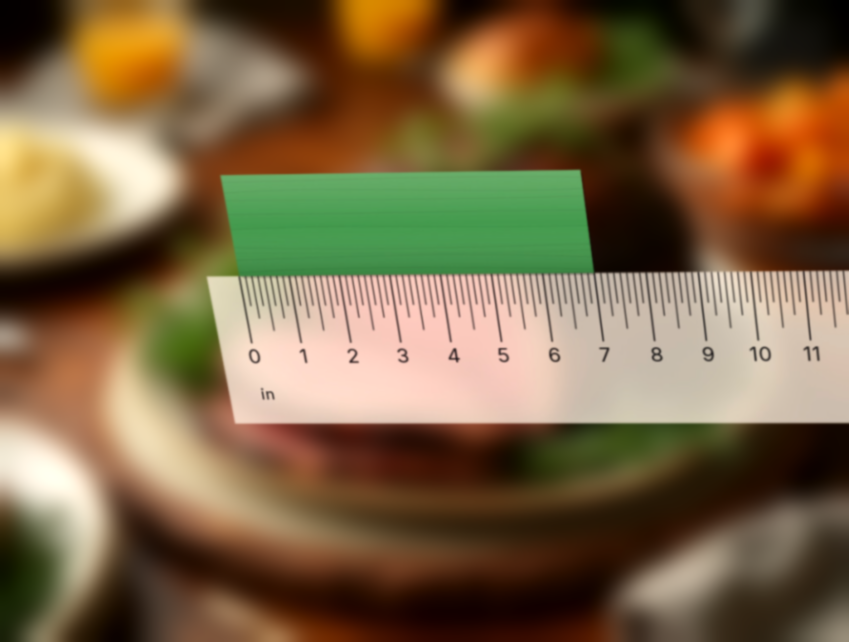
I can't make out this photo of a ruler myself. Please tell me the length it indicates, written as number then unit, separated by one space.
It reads 7 in
